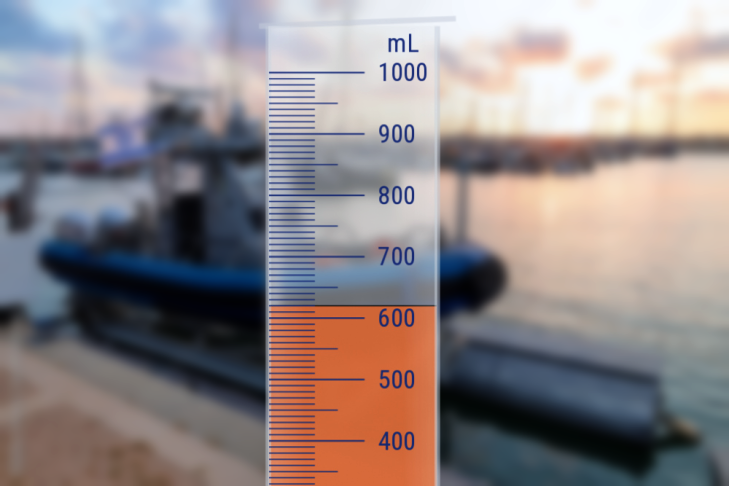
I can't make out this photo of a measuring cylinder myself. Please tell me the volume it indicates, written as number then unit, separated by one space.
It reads 620 mL
